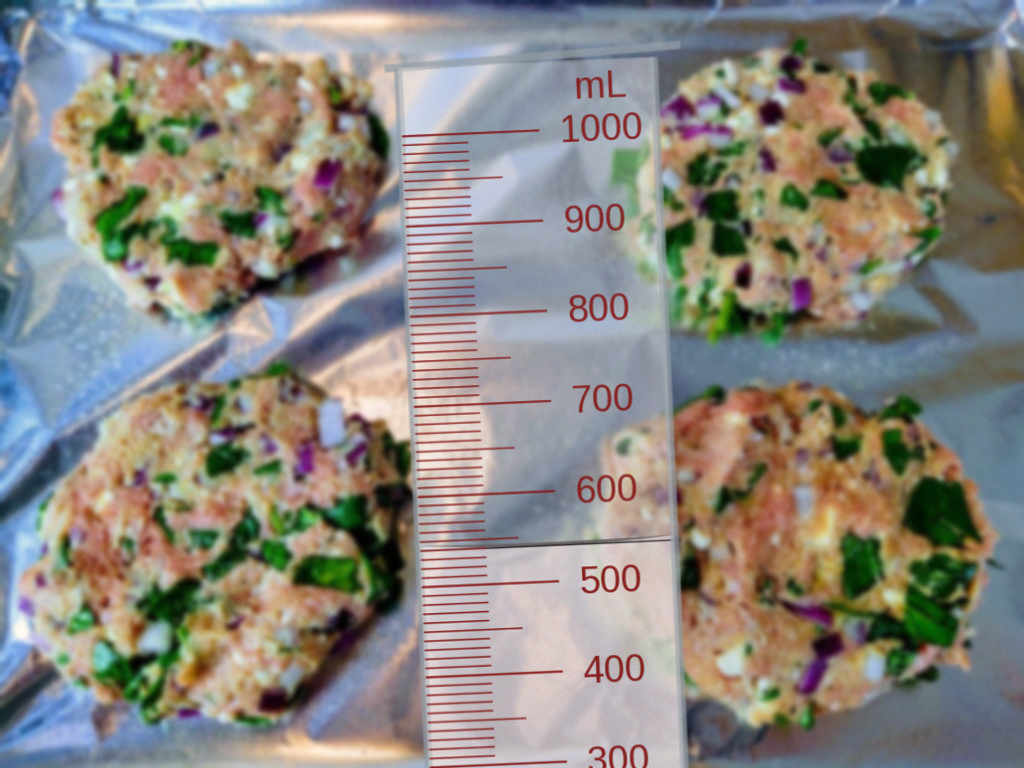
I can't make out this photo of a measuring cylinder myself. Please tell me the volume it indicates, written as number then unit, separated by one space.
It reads 540 mL
